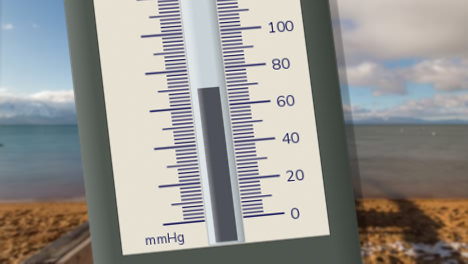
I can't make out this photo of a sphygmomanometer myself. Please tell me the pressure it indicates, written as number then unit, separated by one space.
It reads 70 mmHg
